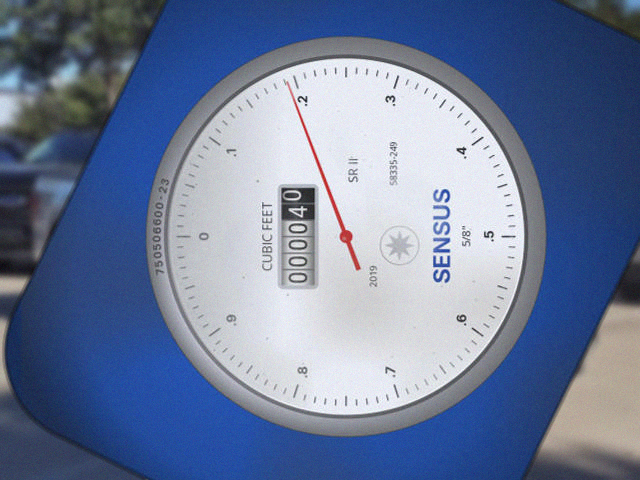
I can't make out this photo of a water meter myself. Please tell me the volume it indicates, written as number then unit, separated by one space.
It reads 40.19 ft³
